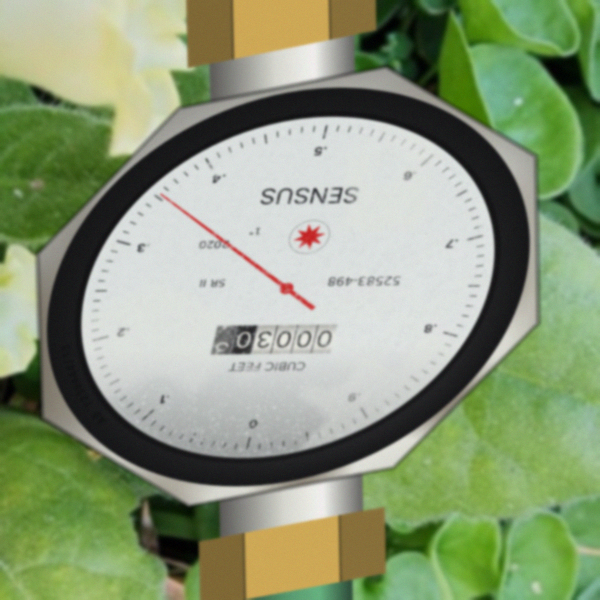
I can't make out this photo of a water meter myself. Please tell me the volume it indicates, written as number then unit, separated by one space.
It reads 303.35 ft³
